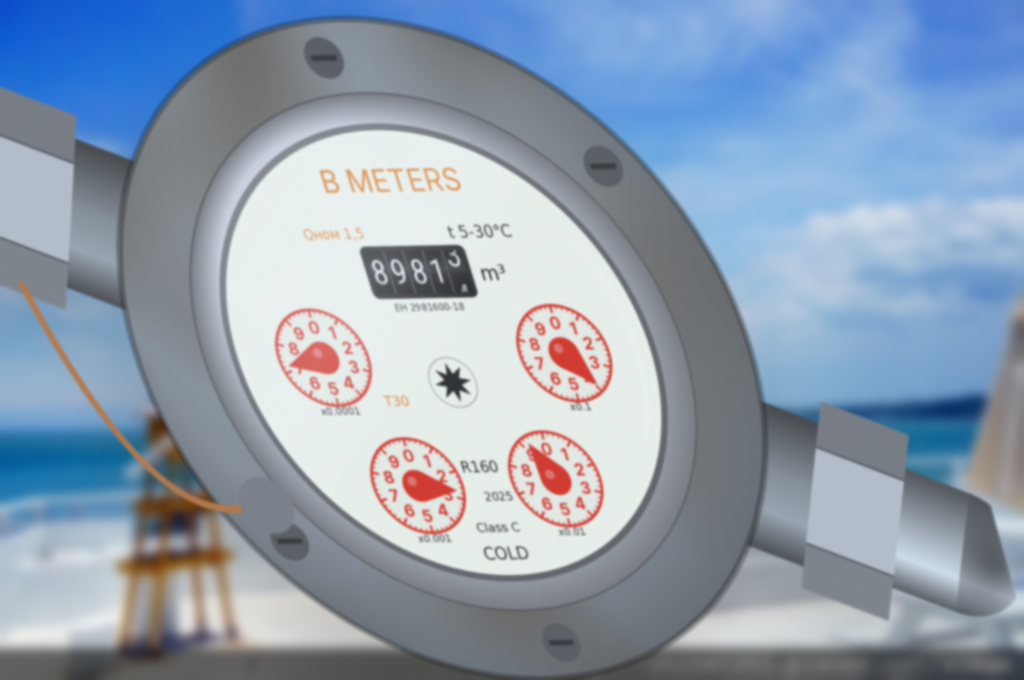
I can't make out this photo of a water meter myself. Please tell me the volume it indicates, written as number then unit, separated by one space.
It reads 89813.3927 m³
